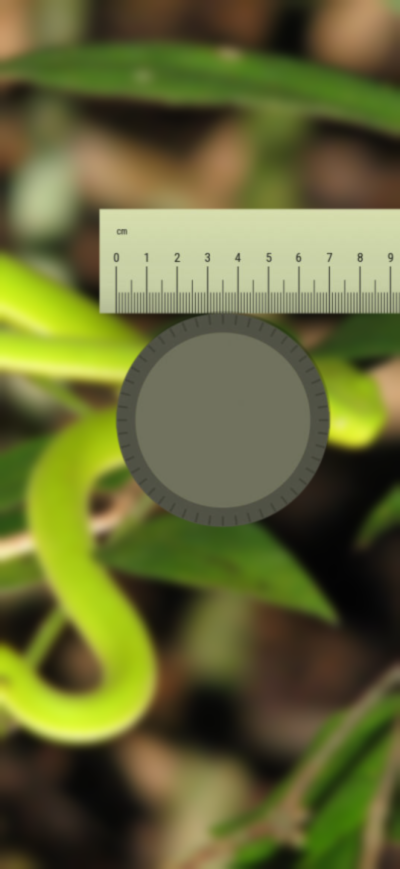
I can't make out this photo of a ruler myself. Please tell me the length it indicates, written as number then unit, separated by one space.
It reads 7 cm
